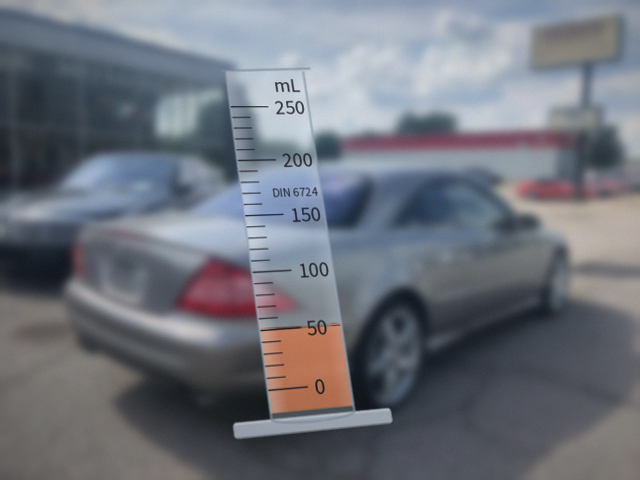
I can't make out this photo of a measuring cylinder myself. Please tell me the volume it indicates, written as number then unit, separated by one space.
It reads 50 mL
